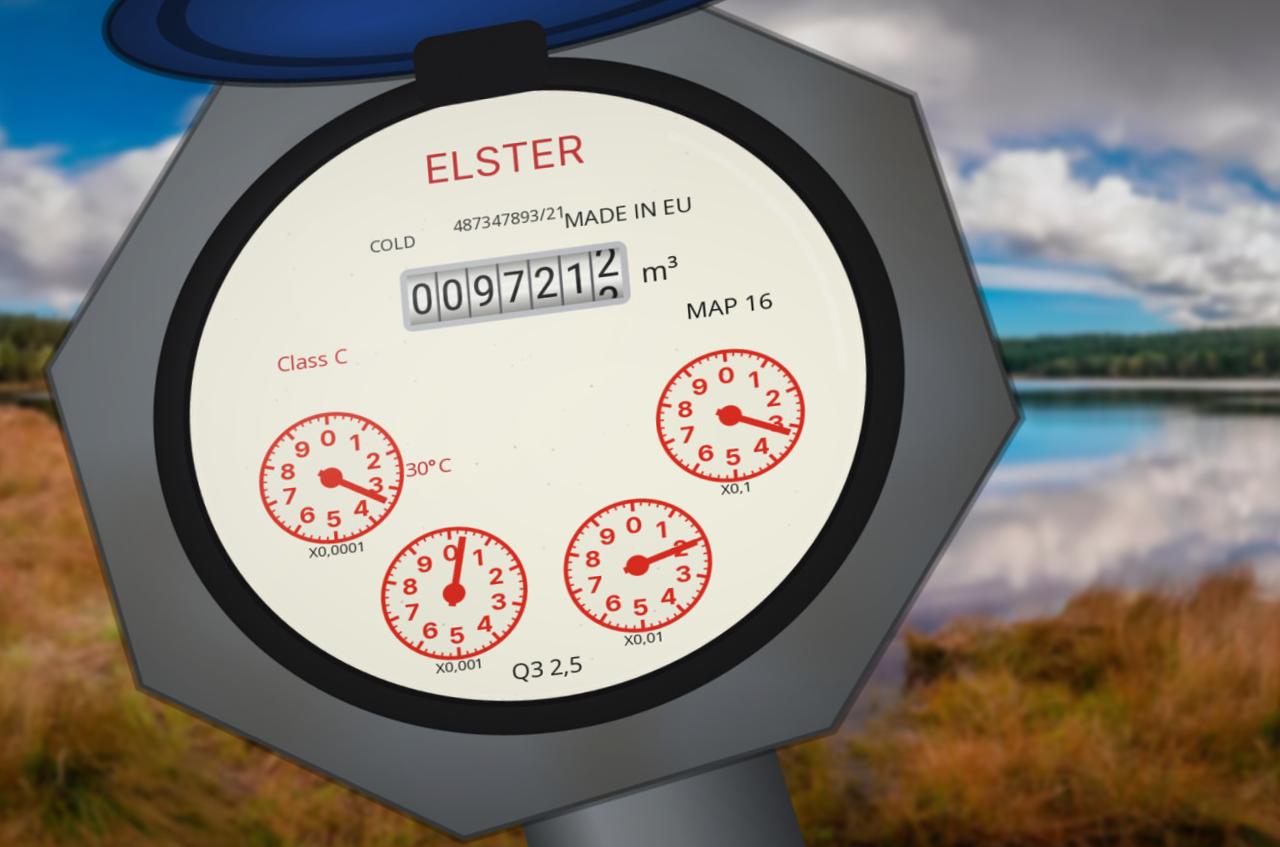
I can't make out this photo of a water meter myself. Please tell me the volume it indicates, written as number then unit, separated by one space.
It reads 97212.3203 m³
